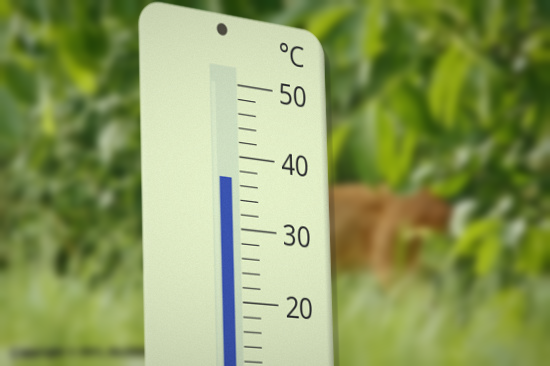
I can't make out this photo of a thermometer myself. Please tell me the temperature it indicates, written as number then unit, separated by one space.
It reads 37 °C
